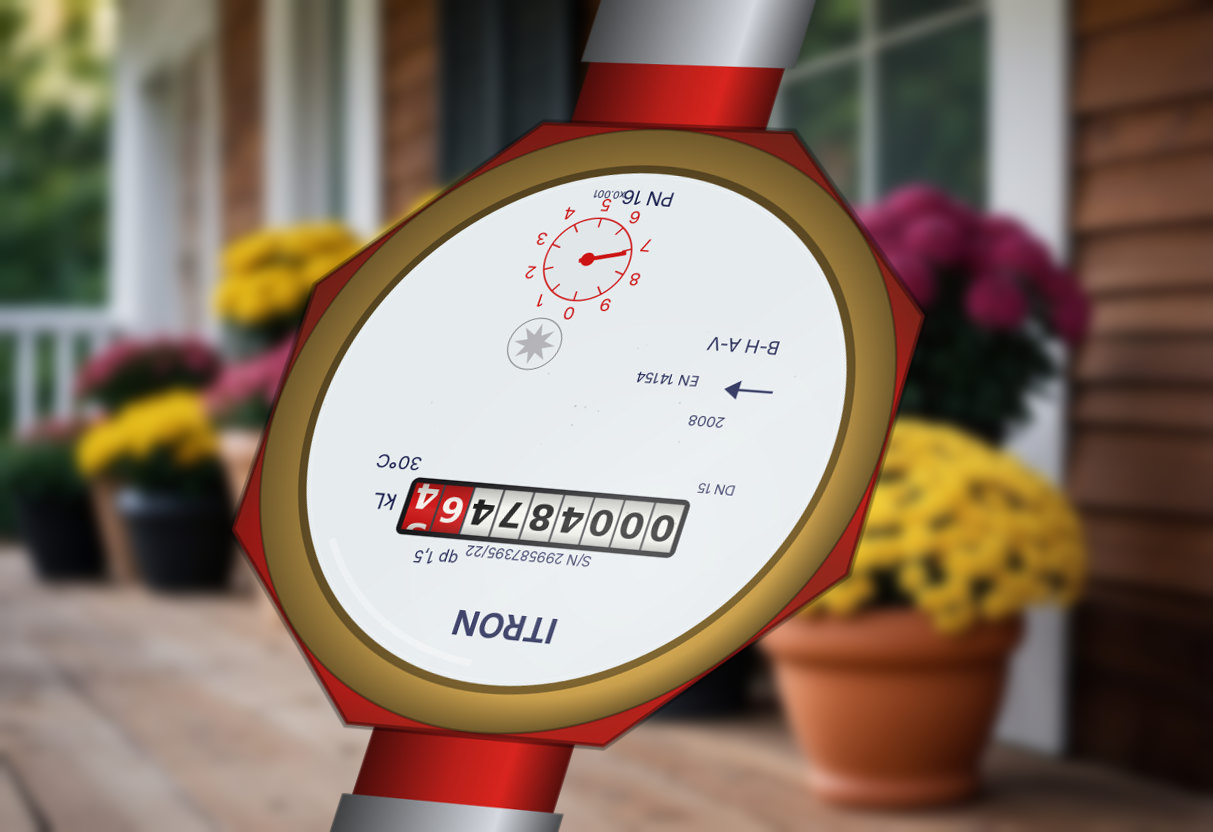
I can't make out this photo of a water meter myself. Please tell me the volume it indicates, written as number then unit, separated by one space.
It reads 4874.637 kL
